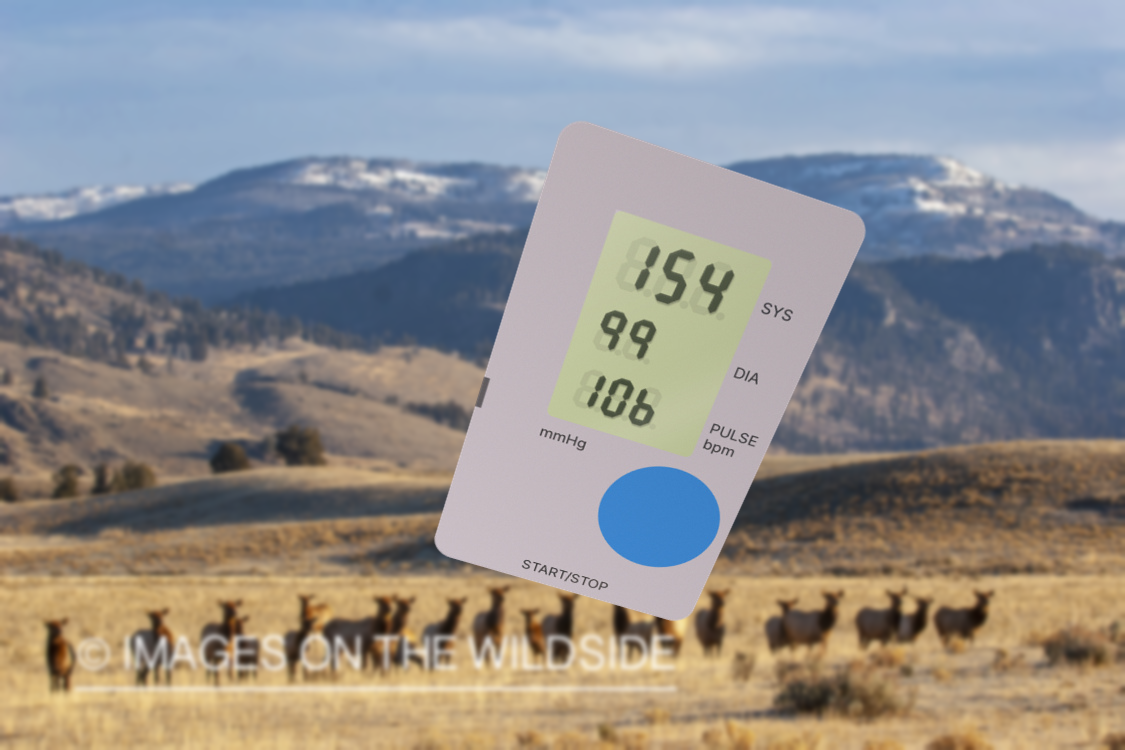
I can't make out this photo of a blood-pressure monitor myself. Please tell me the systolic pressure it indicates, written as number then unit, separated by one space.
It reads 154 mmHg
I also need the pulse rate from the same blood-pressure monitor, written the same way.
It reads 106 bpm
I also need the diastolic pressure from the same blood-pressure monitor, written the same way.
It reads 99 mmHg
